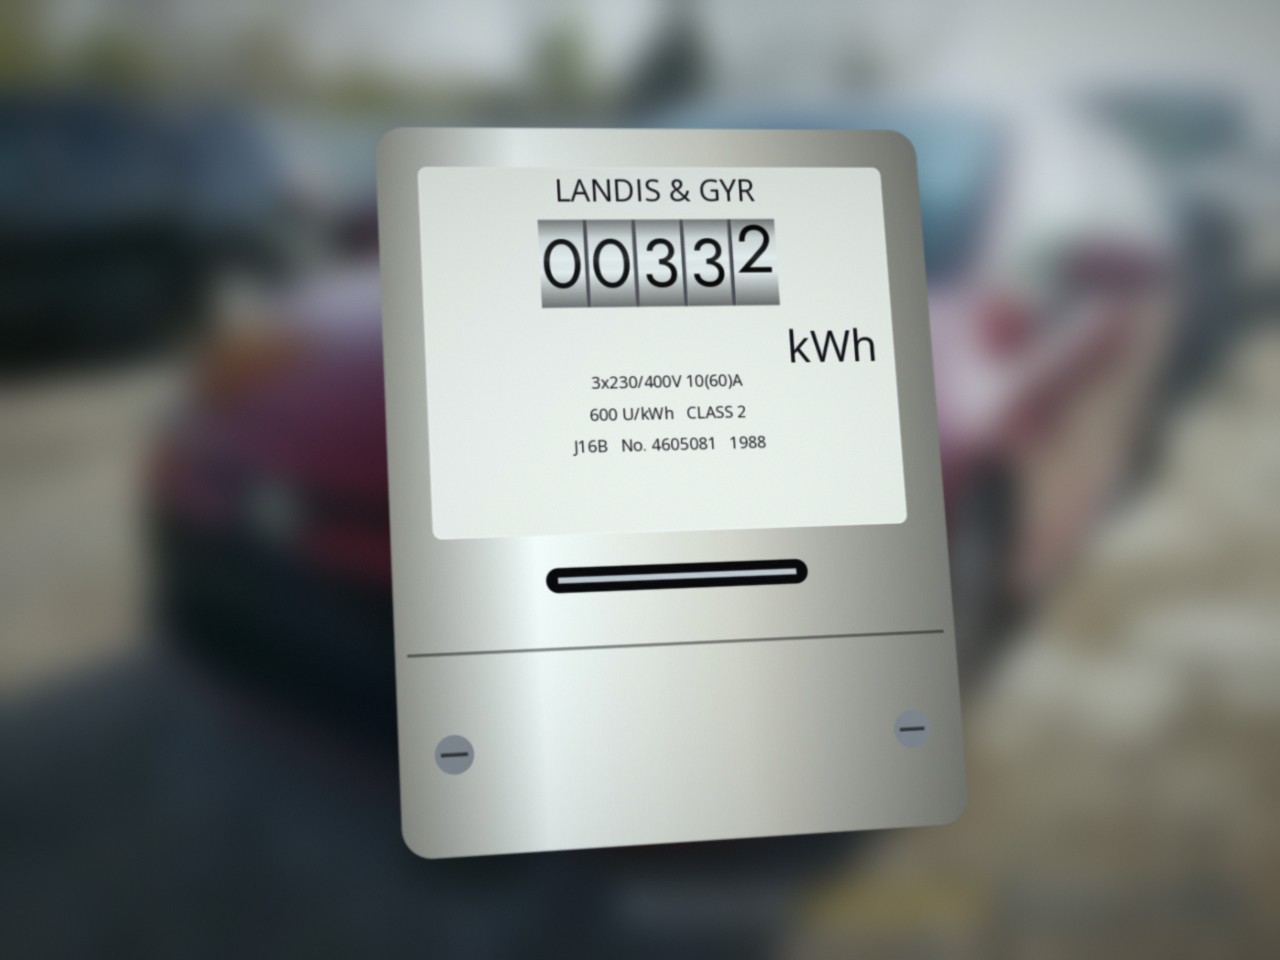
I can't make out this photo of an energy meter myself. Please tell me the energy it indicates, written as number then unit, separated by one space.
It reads 332 kWh
